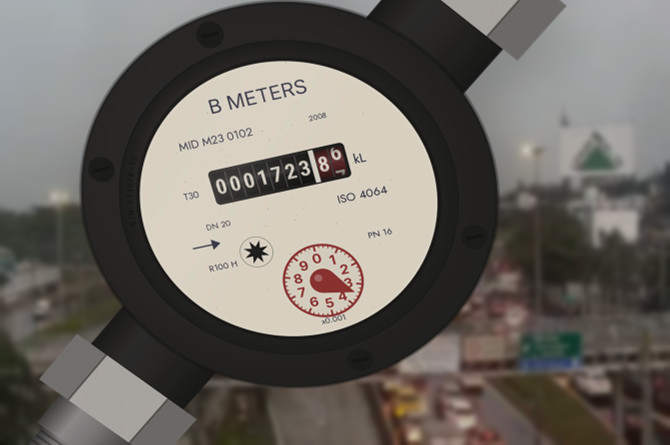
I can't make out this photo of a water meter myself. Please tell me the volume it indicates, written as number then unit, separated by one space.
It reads 1723.863 kL
